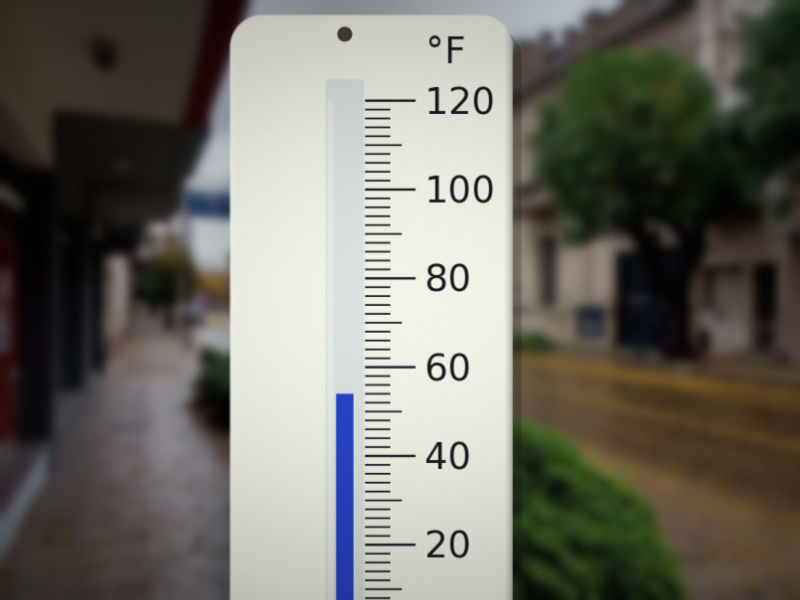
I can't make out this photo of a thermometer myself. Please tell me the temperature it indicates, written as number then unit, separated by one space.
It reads 54 °F
